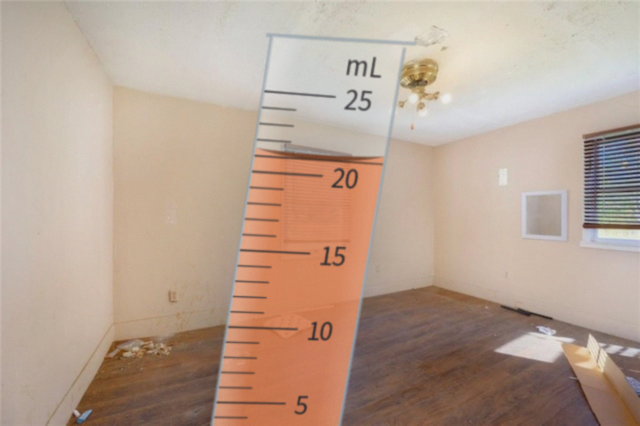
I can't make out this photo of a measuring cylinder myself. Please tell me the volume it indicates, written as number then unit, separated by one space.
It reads 21 mL
